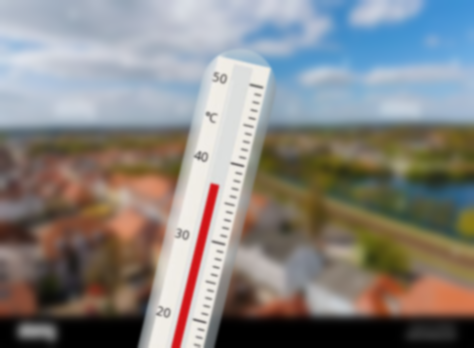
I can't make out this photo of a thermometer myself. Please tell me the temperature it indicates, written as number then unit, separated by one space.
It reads 37 °C
